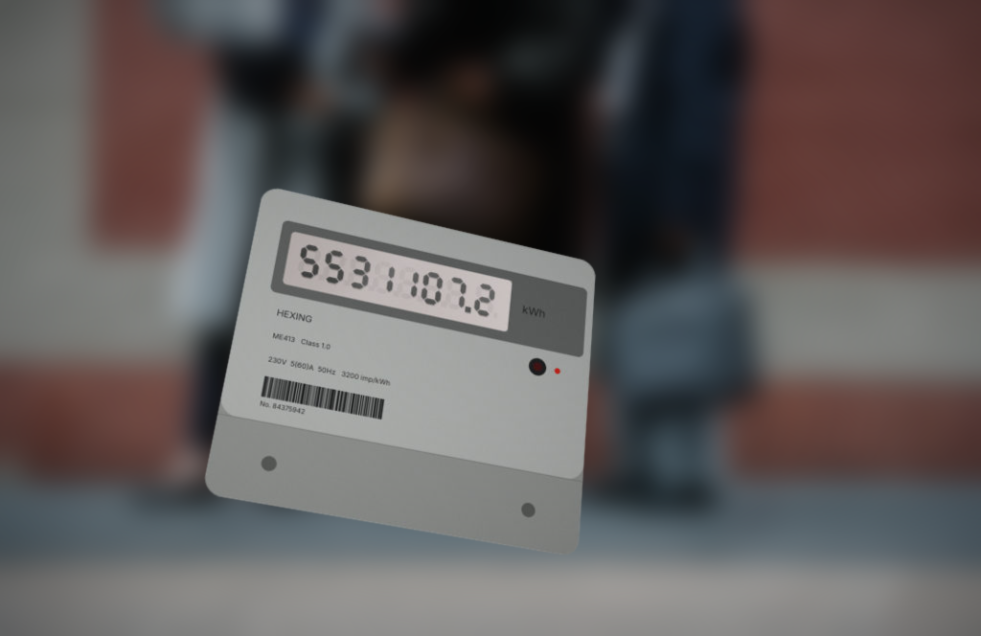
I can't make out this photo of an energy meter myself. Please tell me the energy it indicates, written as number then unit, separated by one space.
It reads 5531107.2 kWh
